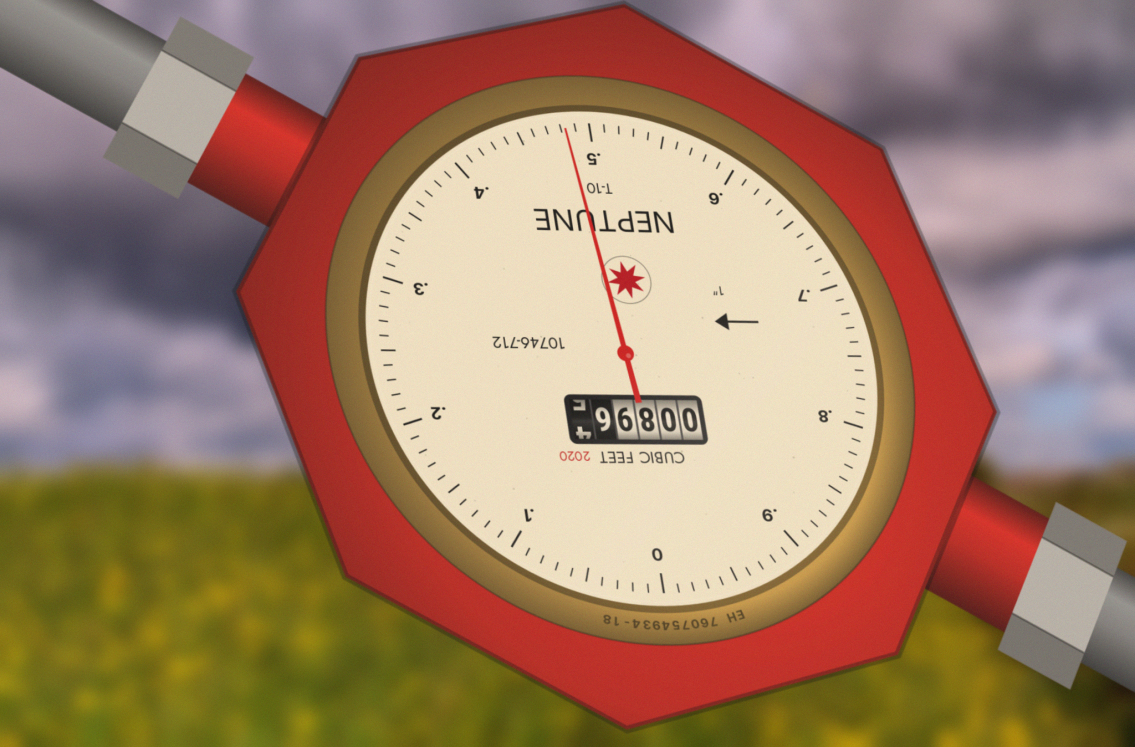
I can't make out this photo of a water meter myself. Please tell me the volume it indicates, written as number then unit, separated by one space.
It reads 8964.48 ft³
